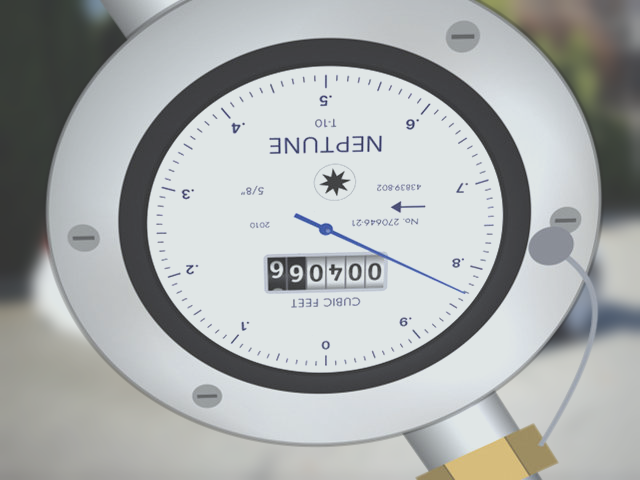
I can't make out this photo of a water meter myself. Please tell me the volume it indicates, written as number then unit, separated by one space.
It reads 4065.83 ft³
